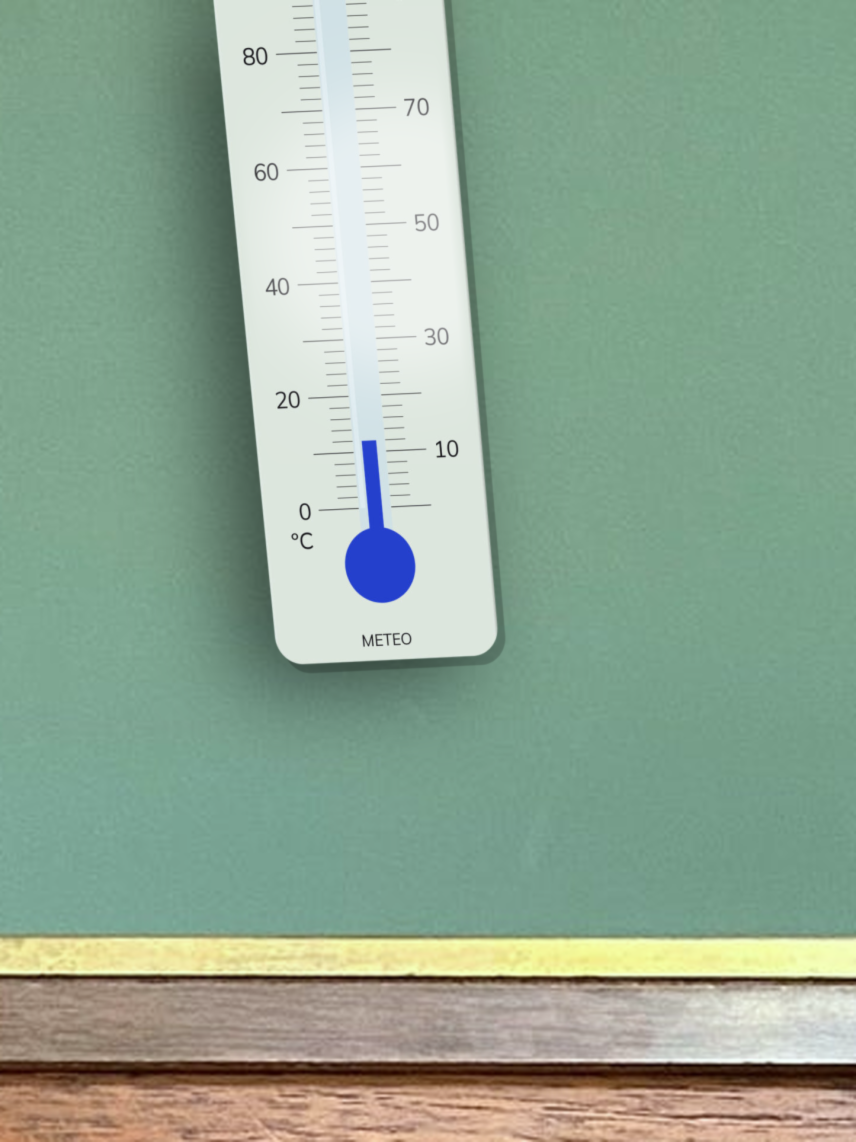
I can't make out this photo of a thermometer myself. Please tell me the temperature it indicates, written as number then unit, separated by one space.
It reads 12 °C
